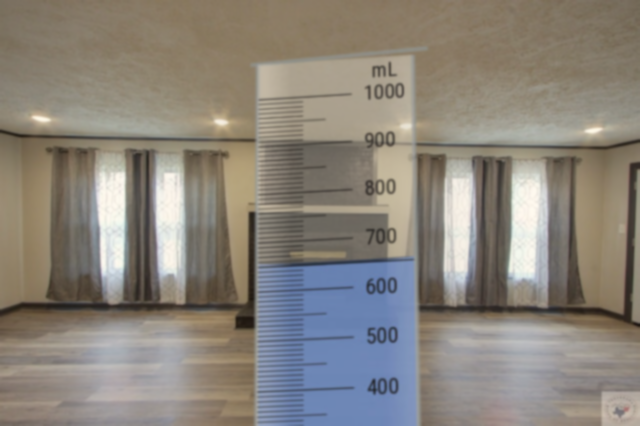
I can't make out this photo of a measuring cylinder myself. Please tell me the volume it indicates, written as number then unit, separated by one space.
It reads 650 mL
